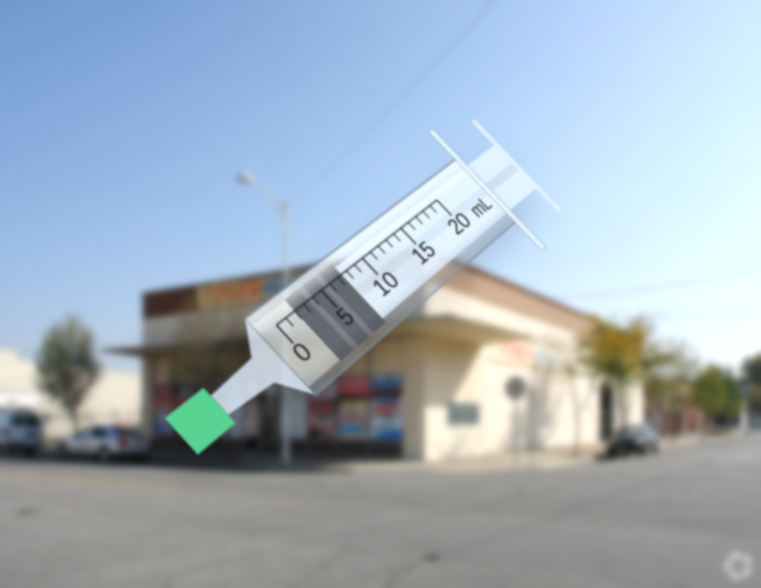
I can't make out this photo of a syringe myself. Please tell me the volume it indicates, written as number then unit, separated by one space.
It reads 2 mL
